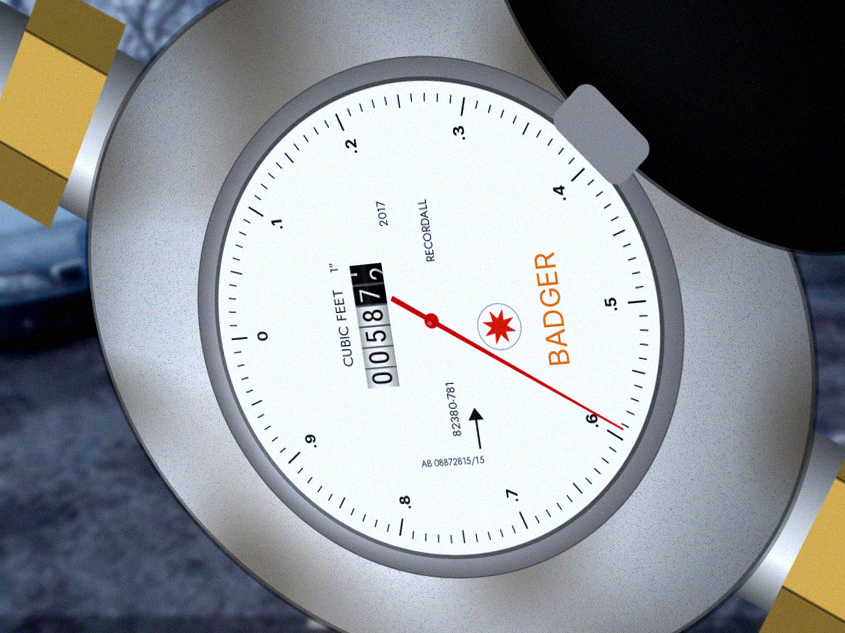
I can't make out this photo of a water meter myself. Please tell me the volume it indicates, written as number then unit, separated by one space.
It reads 5871.59 ft³
